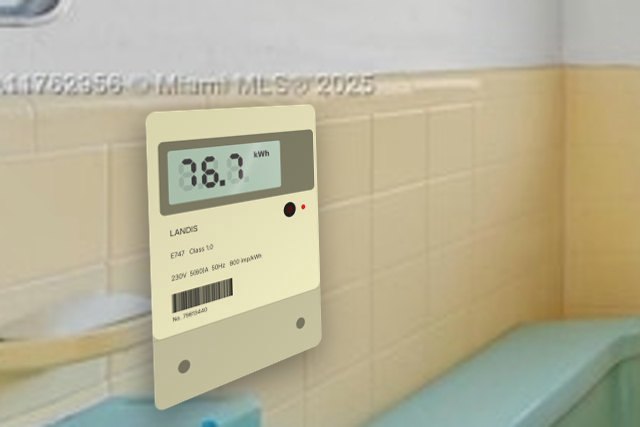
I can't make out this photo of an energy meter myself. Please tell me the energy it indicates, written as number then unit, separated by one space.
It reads 76.7 kWh
